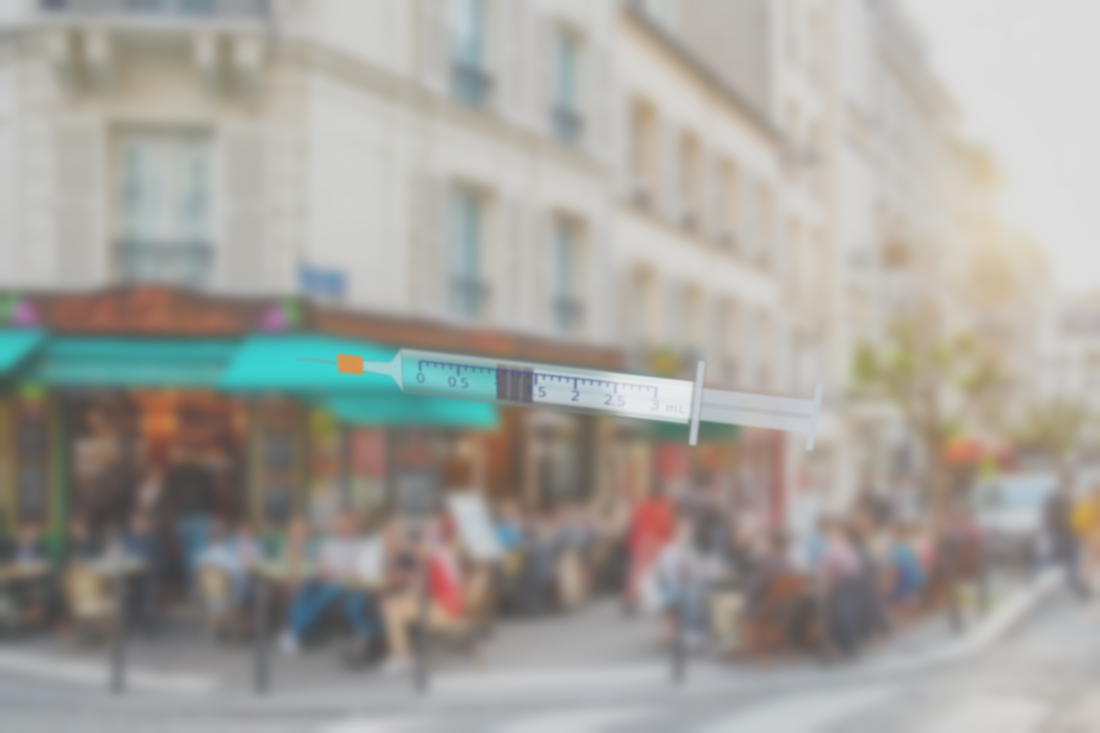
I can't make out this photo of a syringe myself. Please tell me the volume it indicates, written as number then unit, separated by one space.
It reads 1 mL
